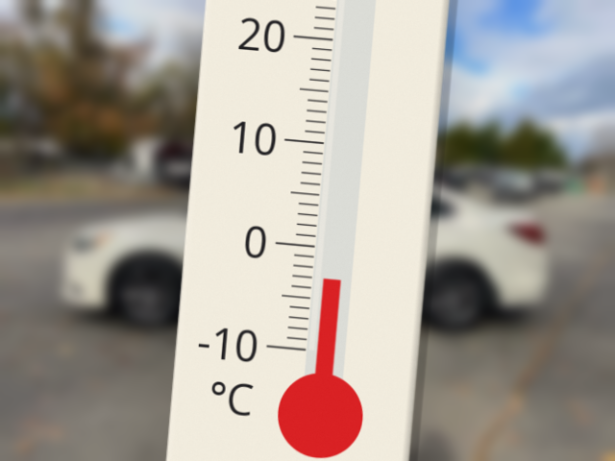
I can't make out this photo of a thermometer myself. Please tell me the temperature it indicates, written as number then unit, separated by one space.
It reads -3 °C
